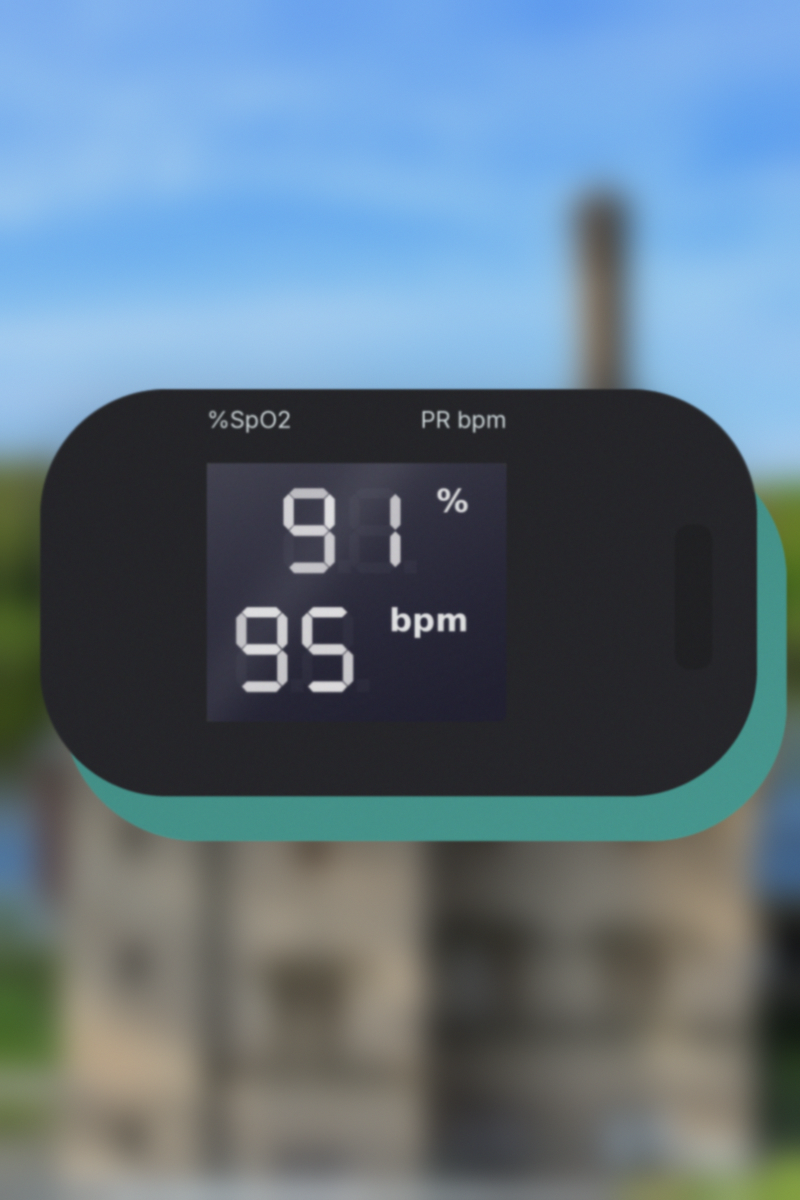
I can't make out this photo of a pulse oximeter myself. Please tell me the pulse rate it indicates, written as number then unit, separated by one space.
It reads 95 bpm
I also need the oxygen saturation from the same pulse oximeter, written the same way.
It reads 91 %
